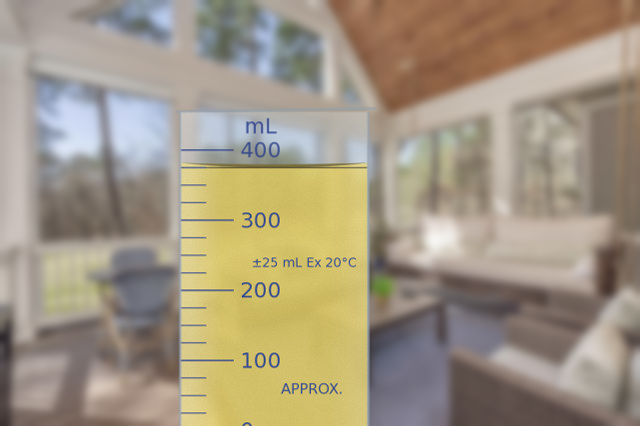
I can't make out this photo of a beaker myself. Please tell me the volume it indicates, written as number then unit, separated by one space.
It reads 375 mL
